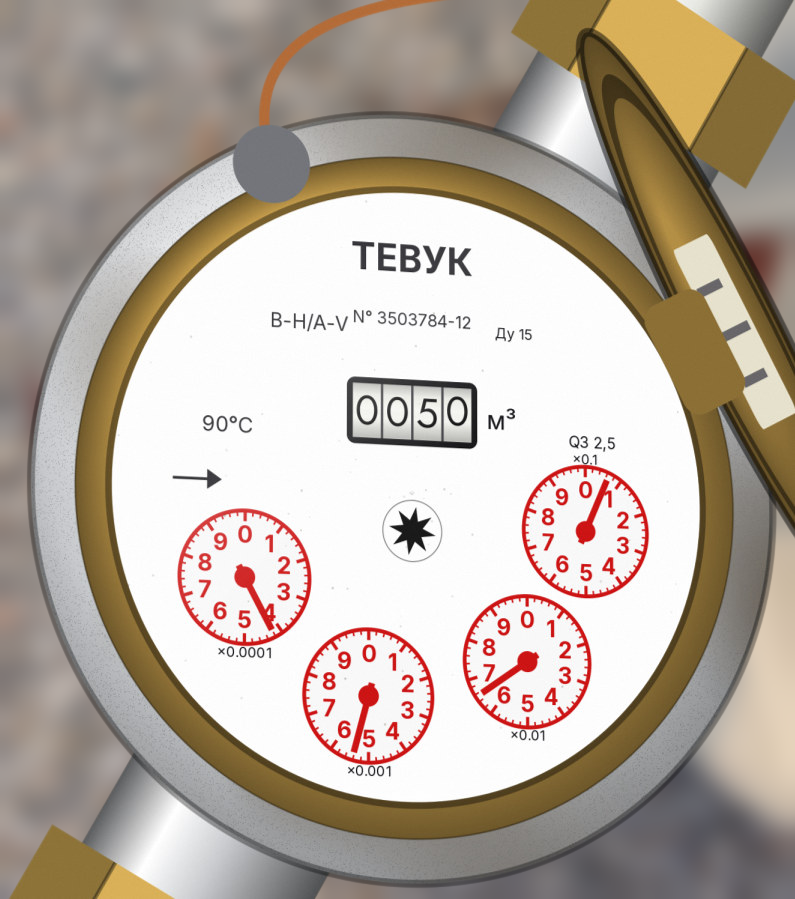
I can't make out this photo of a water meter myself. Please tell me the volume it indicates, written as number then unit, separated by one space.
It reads 50.0654 m³
